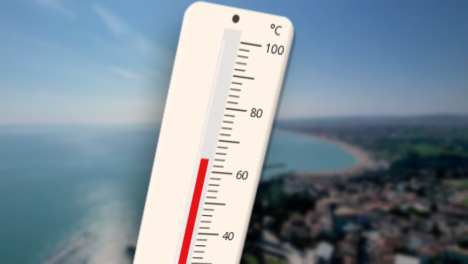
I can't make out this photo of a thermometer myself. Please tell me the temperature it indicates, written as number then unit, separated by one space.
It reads 64 °C
